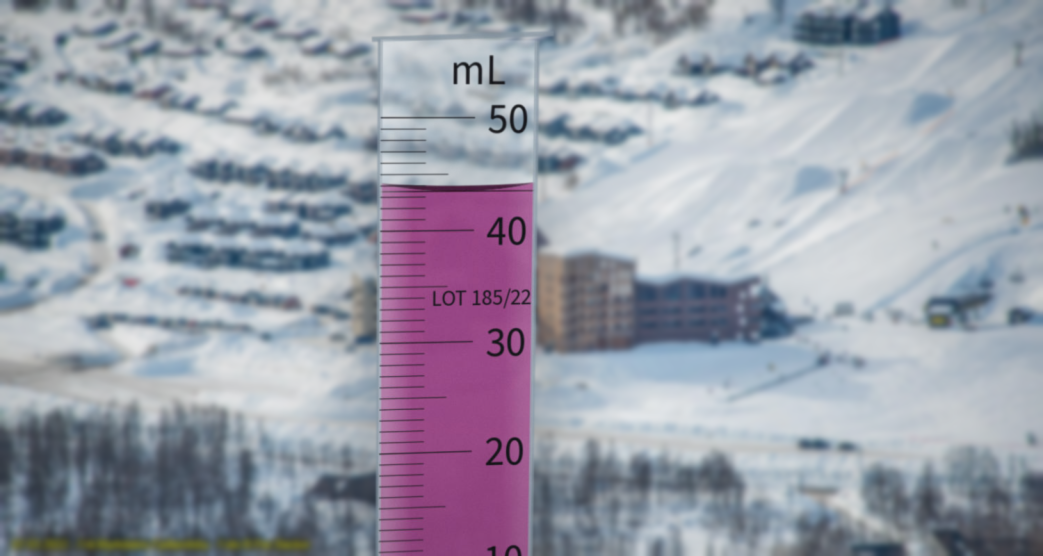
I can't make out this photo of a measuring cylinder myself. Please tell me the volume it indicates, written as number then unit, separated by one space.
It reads 43.5 mL
